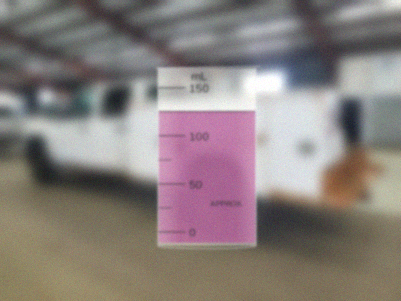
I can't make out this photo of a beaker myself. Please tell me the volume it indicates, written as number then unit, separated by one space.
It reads 125 mL
